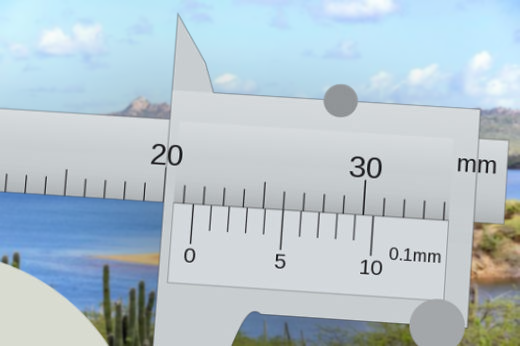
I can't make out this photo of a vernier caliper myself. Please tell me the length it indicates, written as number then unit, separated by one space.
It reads 21.5 mm
